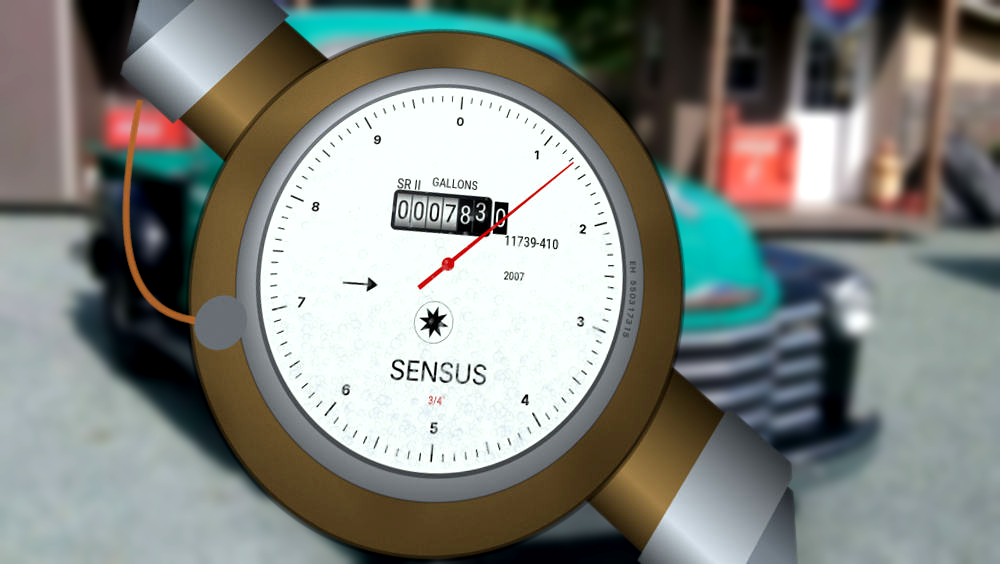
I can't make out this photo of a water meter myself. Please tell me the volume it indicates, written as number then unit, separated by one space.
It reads 7831.3 gal
